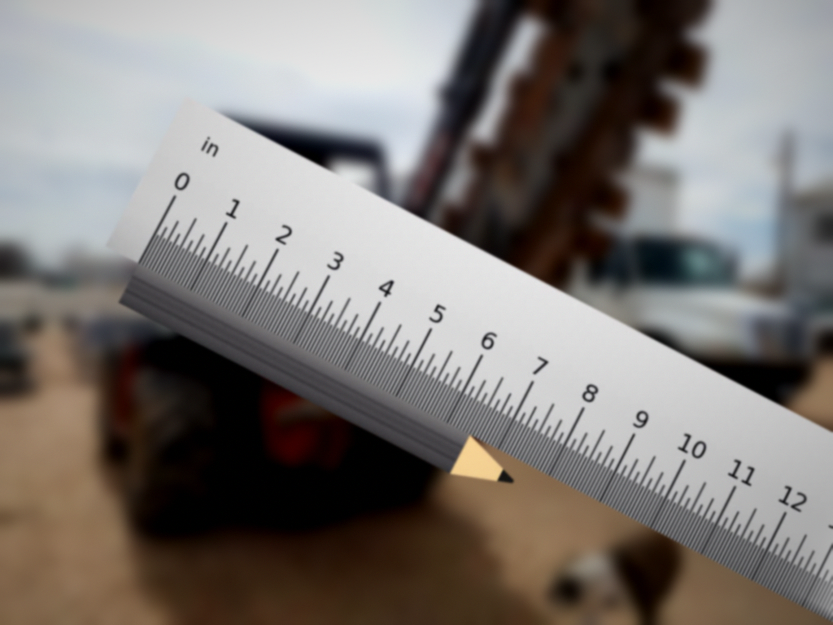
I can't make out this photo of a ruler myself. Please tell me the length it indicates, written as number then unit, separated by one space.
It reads 7.5 in
